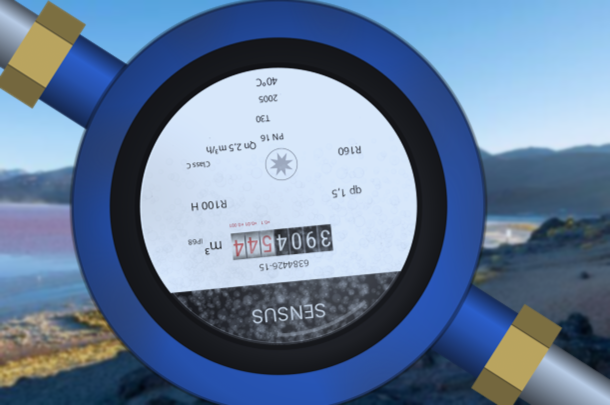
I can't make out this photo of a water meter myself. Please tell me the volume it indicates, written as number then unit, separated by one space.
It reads 3904.544 m³
